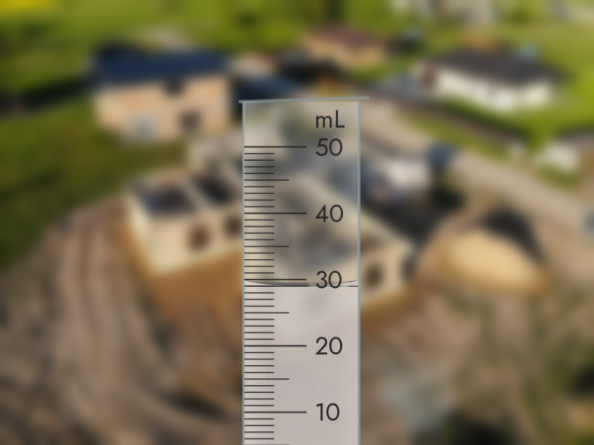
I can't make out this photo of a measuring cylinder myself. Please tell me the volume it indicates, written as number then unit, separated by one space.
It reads 29 mL
